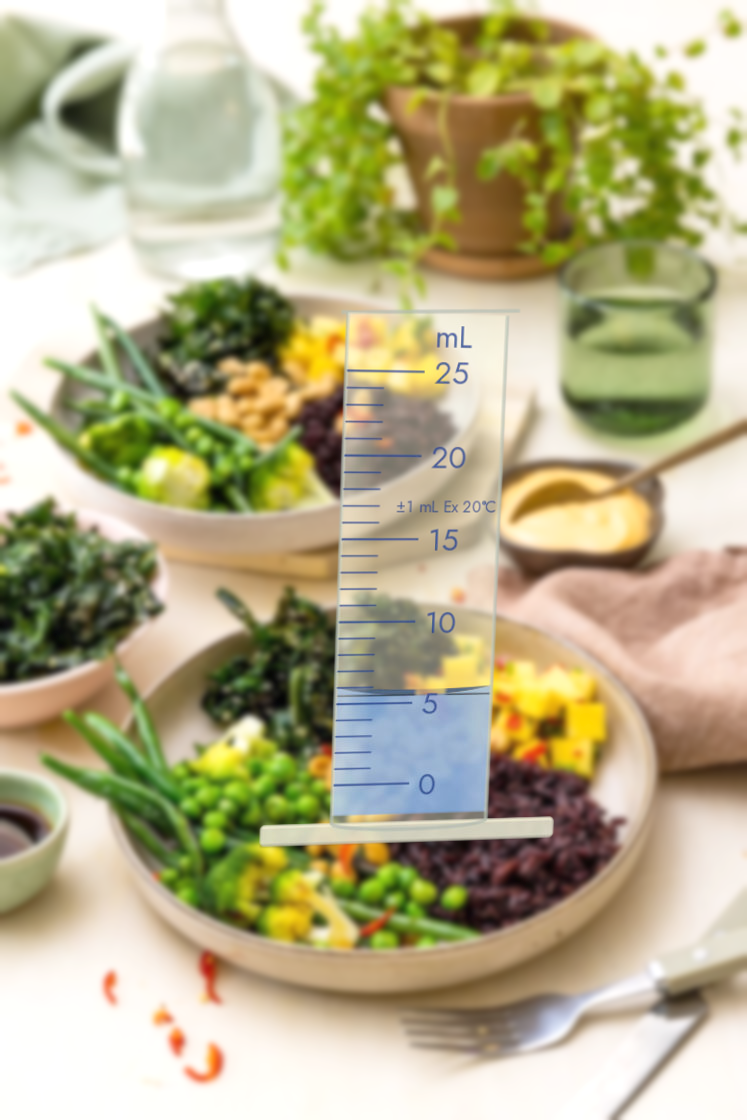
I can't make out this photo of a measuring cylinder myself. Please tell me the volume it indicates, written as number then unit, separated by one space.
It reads 5.5 mL
